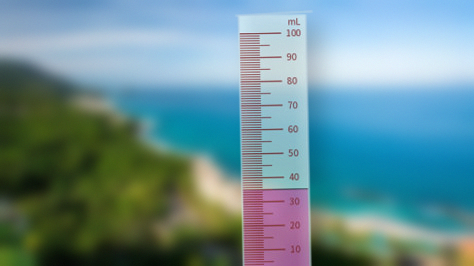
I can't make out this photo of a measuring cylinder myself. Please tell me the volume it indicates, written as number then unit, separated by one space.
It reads 35 mL
